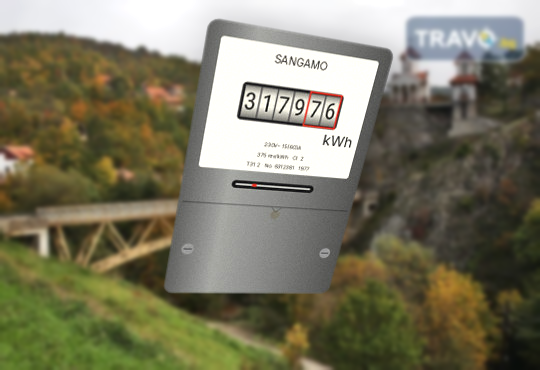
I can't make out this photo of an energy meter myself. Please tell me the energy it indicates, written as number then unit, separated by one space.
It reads 3179.76 kWh
